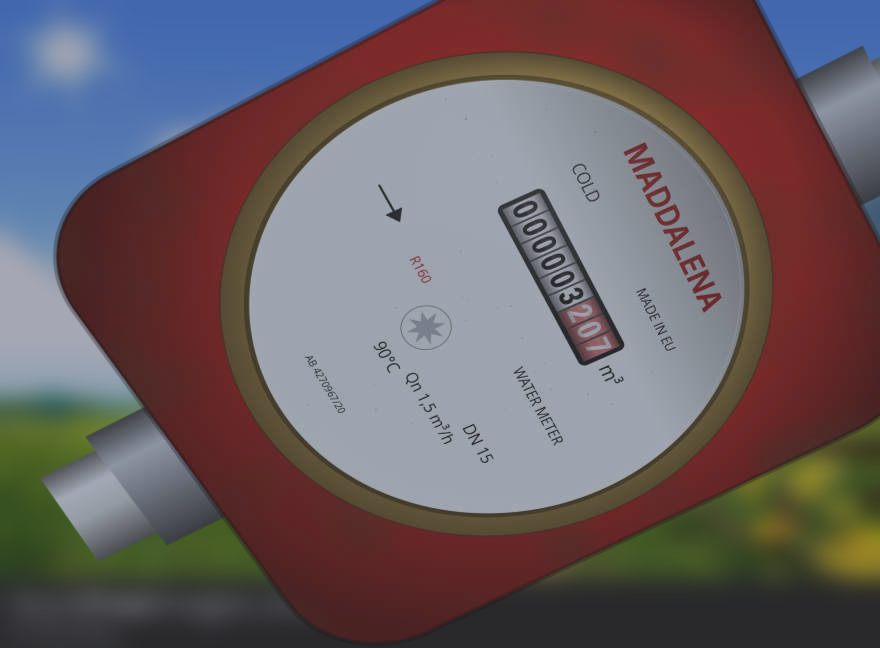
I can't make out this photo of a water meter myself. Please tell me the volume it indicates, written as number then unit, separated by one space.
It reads 3.207 m³
